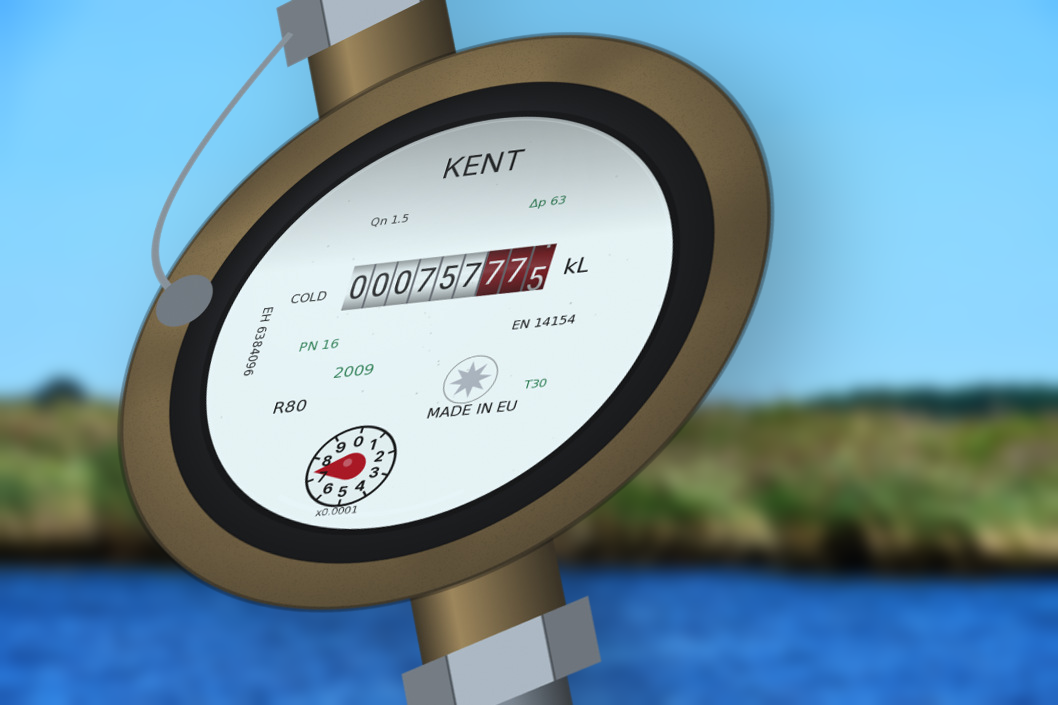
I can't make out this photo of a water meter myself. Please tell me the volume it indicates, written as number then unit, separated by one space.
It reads 757.7747 kL
